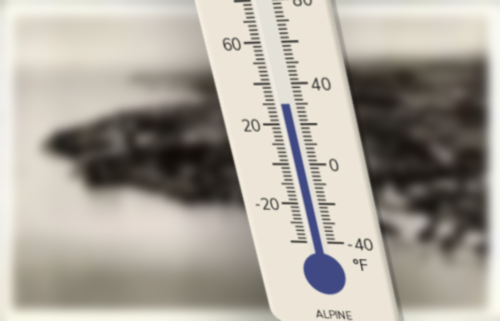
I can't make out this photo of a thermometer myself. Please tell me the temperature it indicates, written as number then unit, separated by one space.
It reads 30 °F
